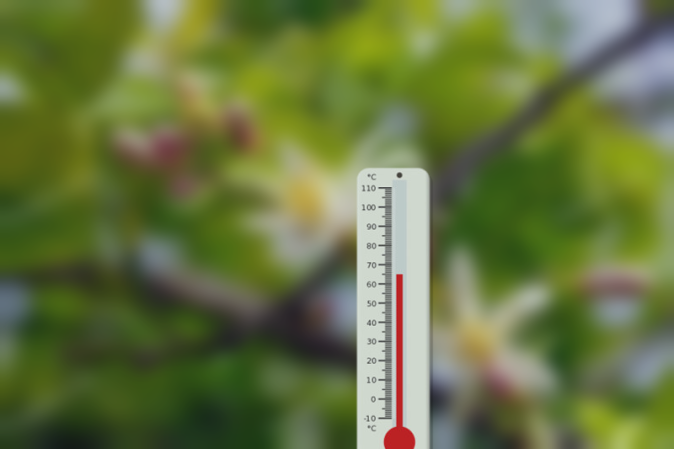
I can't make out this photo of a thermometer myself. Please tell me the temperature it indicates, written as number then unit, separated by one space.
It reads 65 °C
